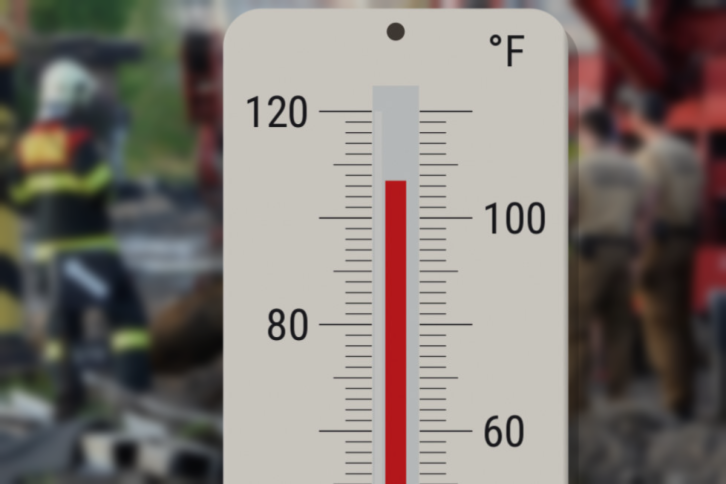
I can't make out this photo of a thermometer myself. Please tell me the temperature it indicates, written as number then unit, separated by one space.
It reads 107 °F
